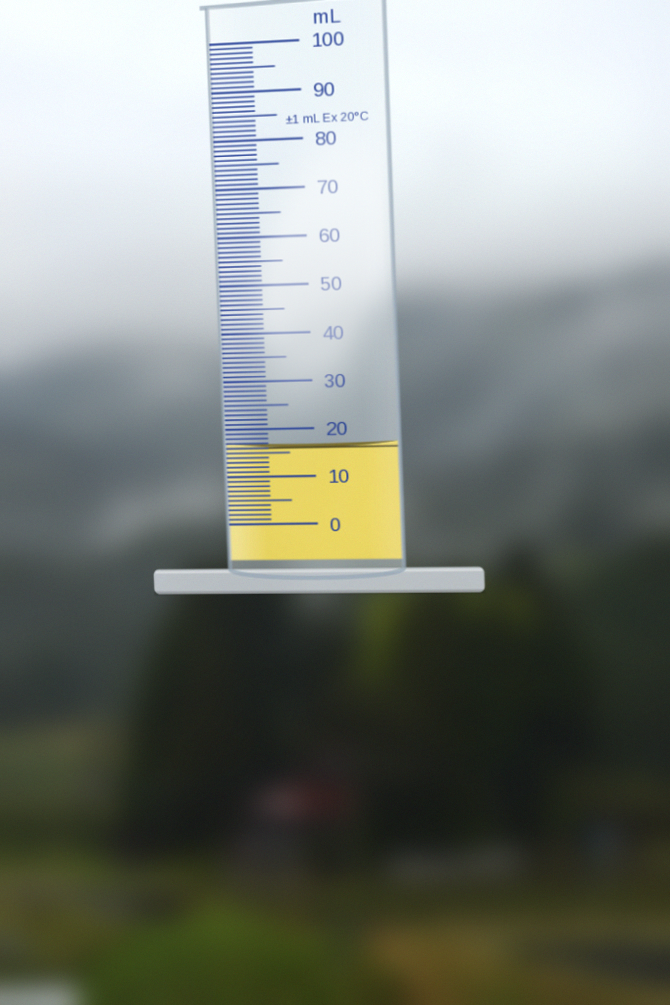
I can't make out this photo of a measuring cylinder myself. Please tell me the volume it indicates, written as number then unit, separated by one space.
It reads 16 mL
